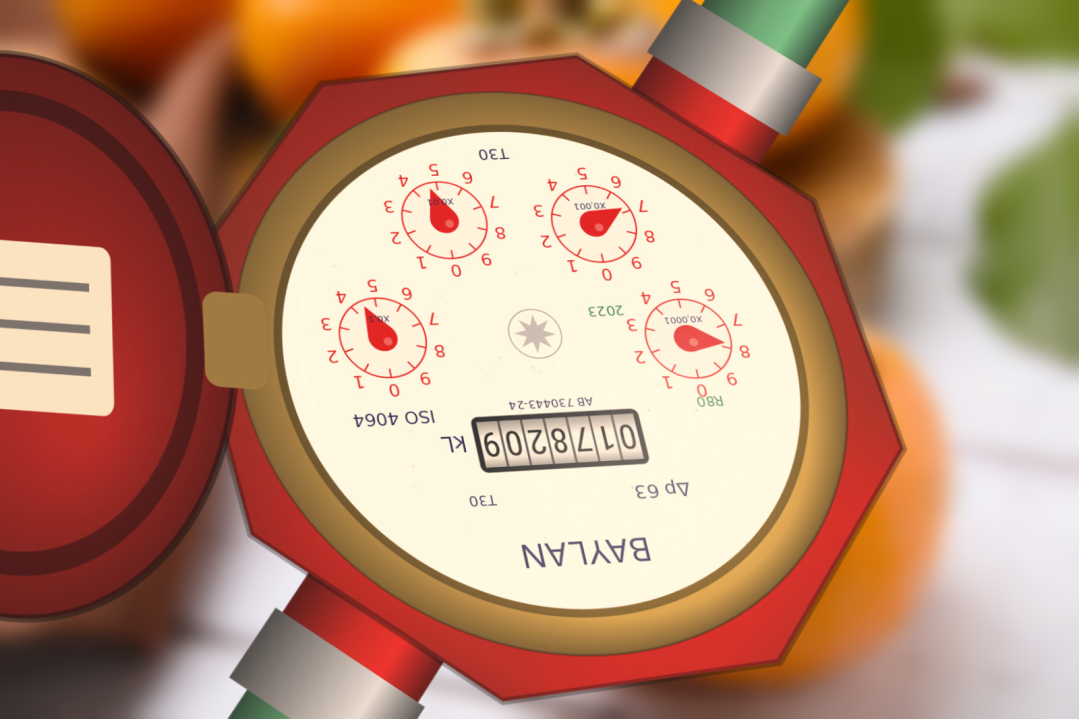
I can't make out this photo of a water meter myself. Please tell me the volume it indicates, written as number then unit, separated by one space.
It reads 178209.4467 kL
